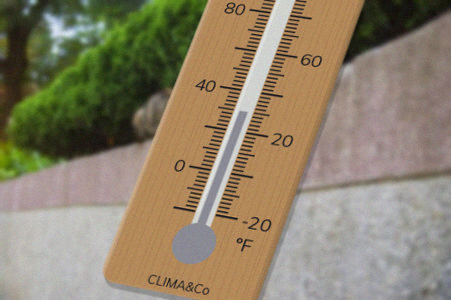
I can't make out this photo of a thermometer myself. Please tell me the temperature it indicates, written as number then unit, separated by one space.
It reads 30 °F
